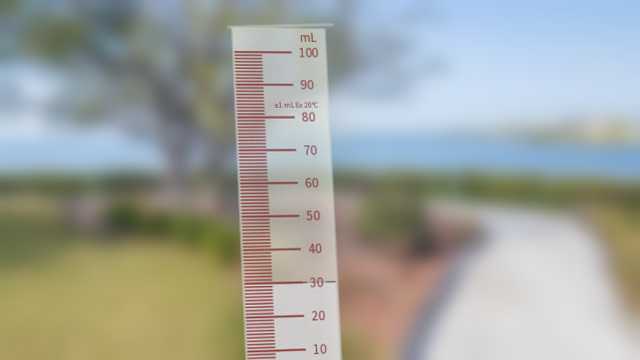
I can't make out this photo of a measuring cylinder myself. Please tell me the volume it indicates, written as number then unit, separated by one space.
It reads 30 mL
